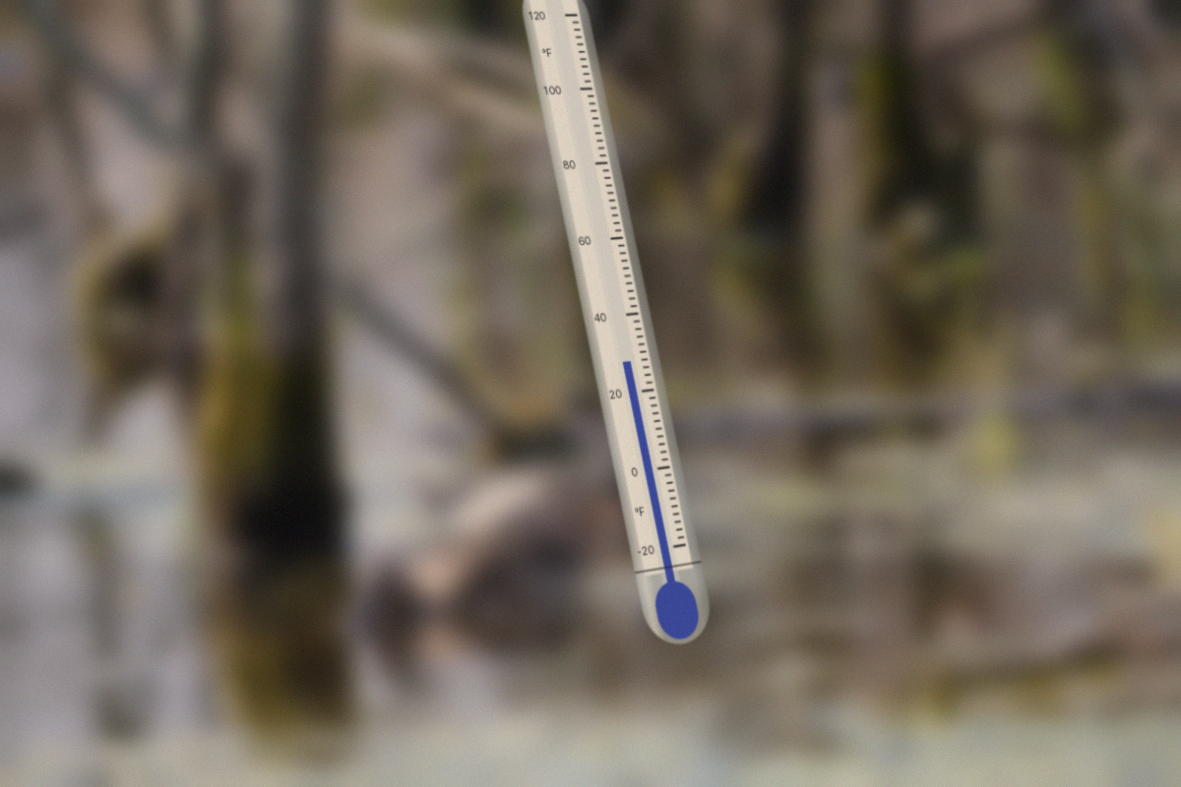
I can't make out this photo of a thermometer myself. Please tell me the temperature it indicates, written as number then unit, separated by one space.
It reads 28 °F
